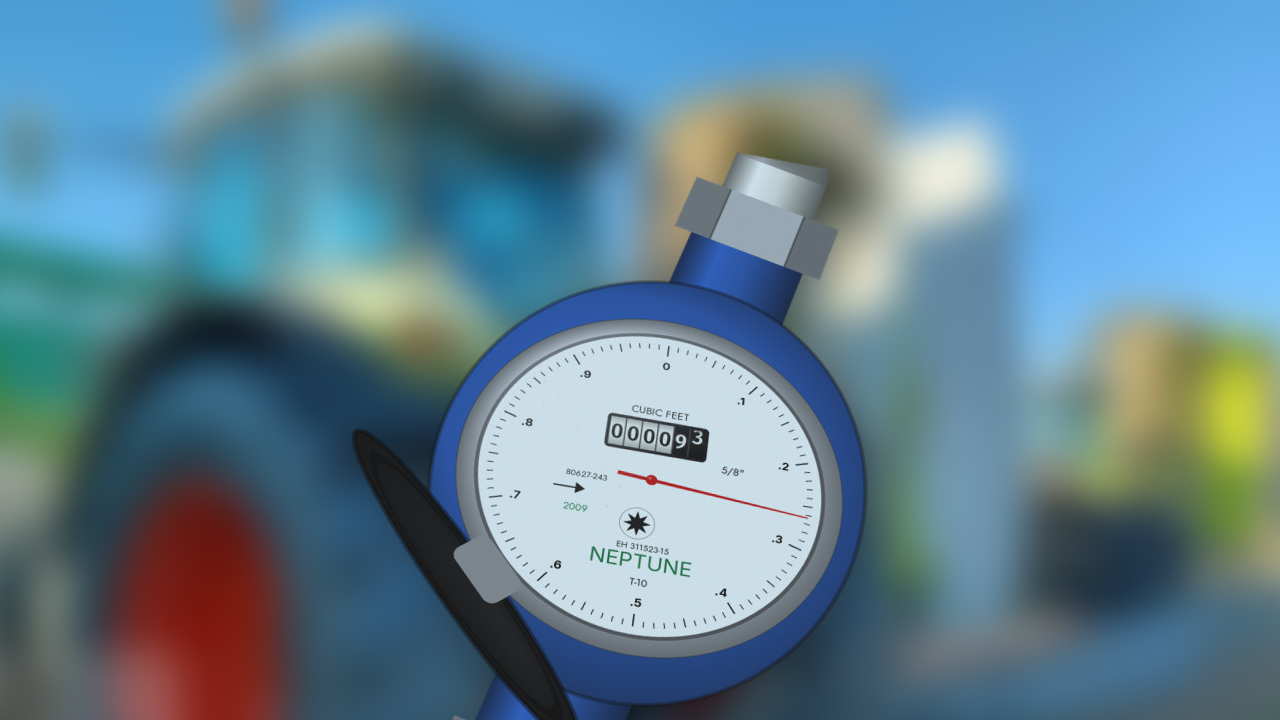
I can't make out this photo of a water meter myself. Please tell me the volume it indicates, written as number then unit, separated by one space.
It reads 93.26 ft³
